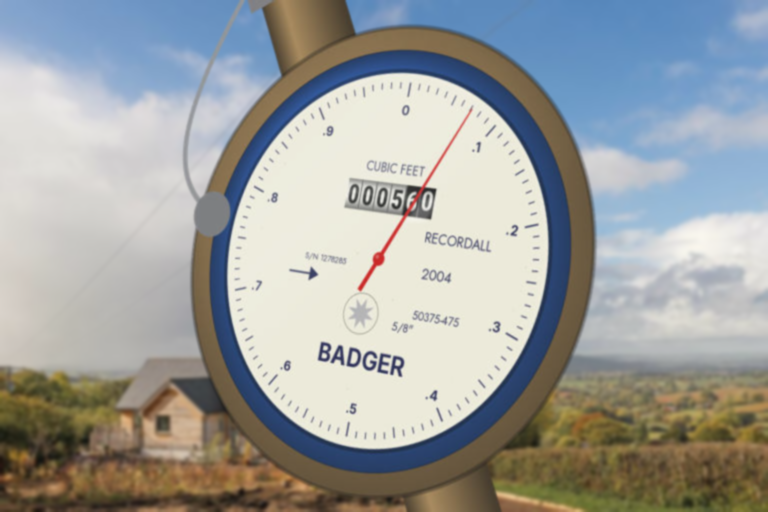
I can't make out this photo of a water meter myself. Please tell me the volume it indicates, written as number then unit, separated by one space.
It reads 560.07 ft³
